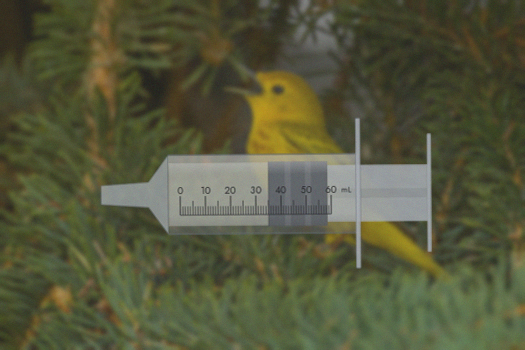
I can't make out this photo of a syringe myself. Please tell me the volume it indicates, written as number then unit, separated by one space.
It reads 35 mL
